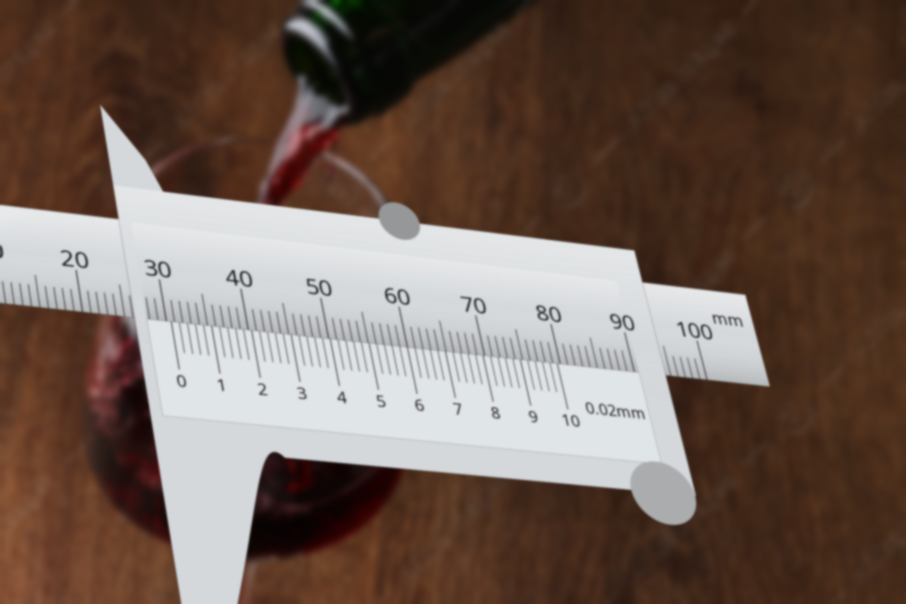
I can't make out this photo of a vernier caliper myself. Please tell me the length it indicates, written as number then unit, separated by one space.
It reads 30.6 mm
